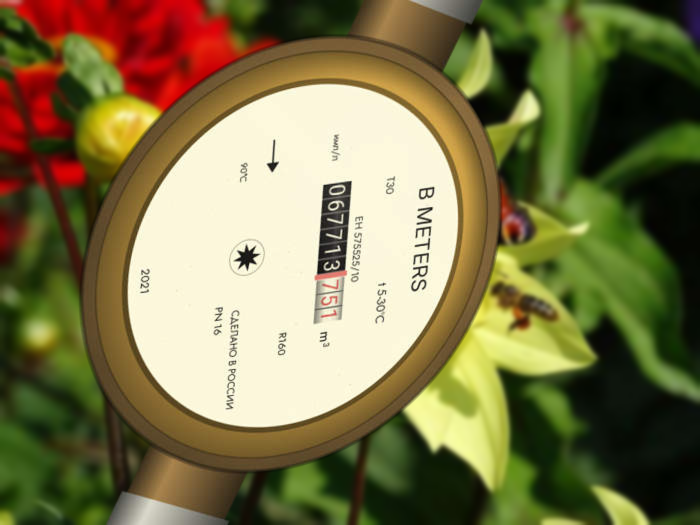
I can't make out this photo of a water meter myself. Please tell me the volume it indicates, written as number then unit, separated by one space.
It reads 67713.751 m³
